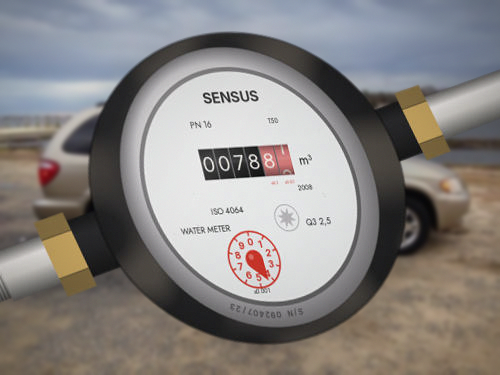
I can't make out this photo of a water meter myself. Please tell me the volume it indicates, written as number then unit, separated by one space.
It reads 78.814 m³
